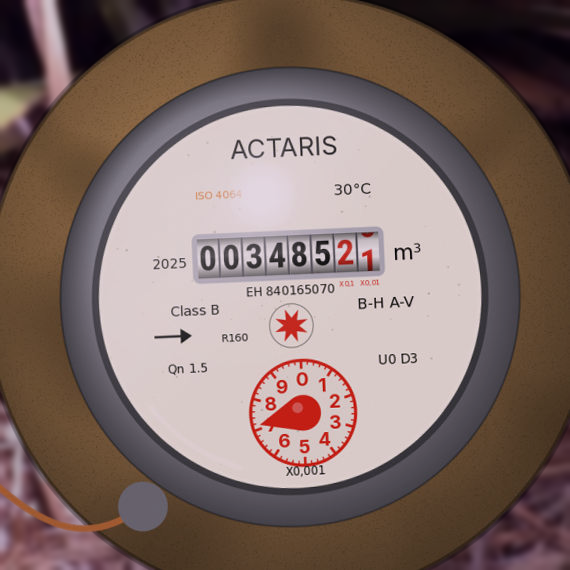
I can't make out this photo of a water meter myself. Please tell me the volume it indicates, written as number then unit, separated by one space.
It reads 3485.207 m³
